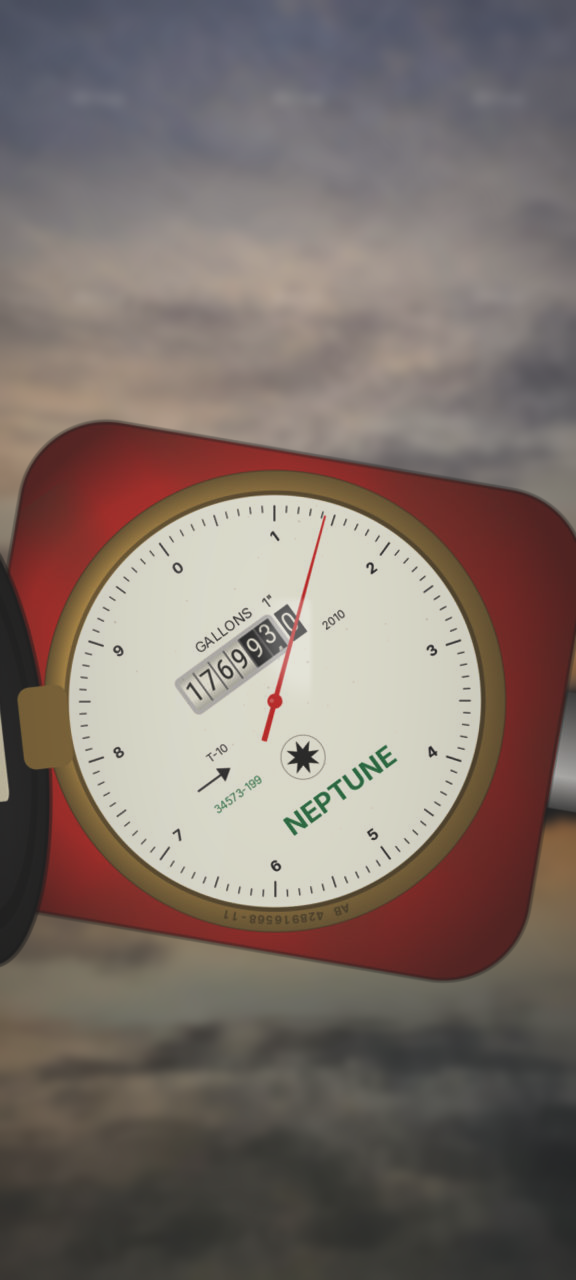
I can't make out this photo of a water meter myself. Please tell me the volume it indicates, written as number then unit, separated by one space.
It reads 1769931.4 gal
